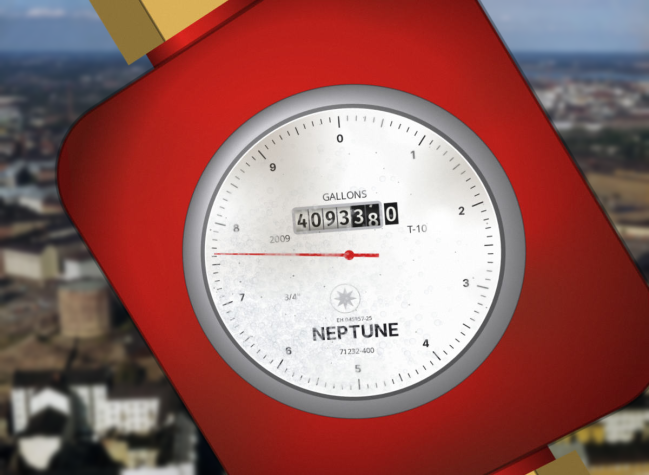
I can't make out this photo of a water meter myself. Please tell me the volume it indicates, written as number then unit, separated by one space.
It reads 4093377.6 gal
